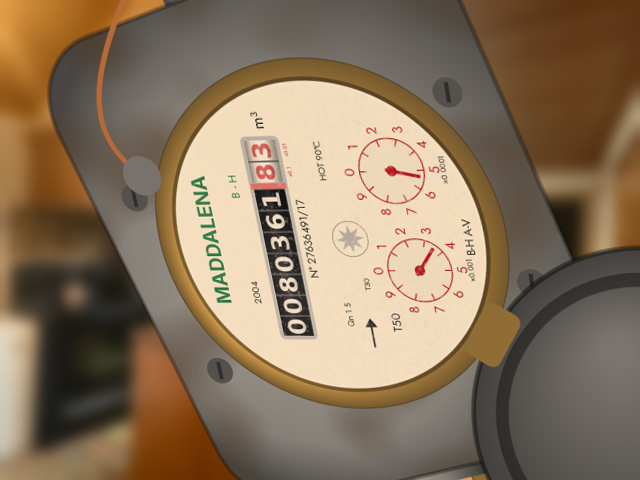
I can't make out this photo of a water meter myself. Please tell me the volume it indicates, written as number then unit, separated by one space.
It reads 80361.8335 m³
